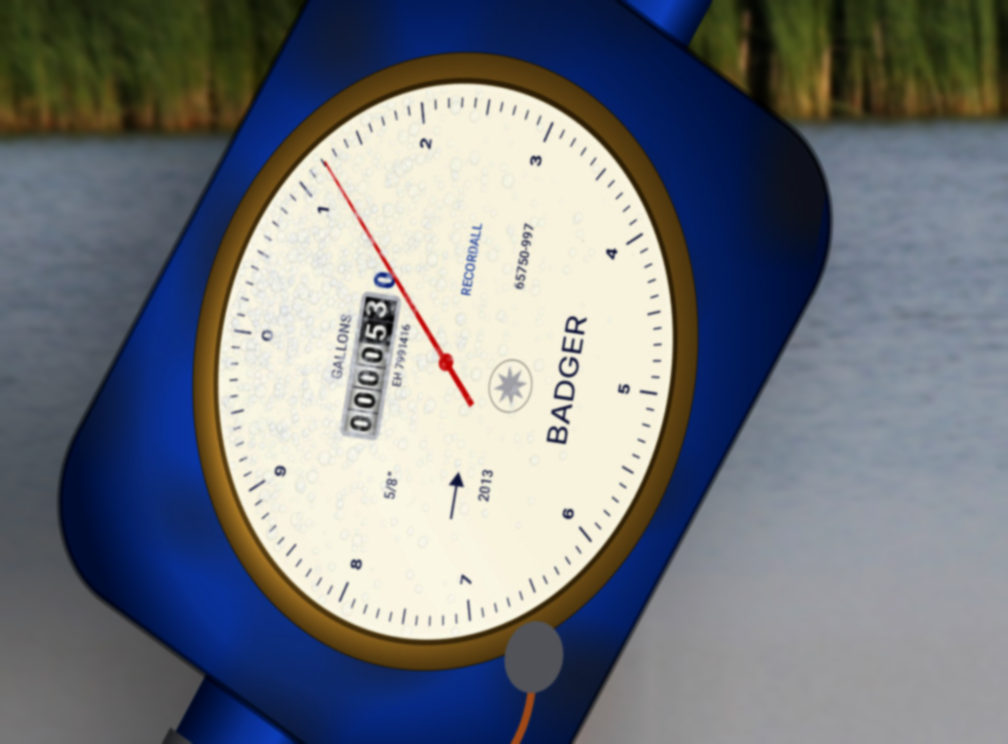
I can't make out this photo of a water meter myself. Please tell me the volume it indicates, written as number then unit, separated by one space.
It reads 531.2 gal
